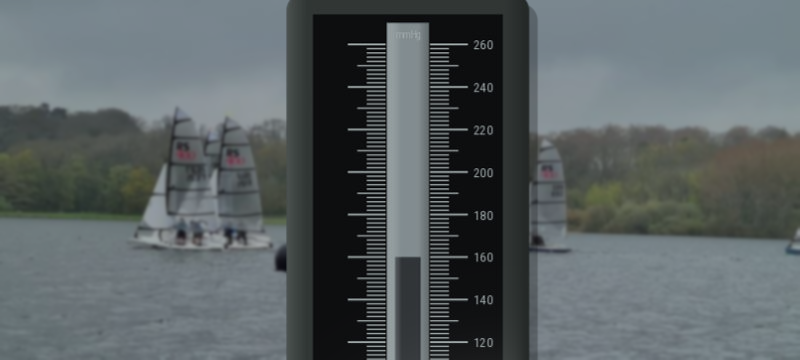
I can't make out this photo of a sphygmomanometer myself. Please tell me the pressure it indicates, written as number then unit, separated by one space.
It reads 160 mmHg
